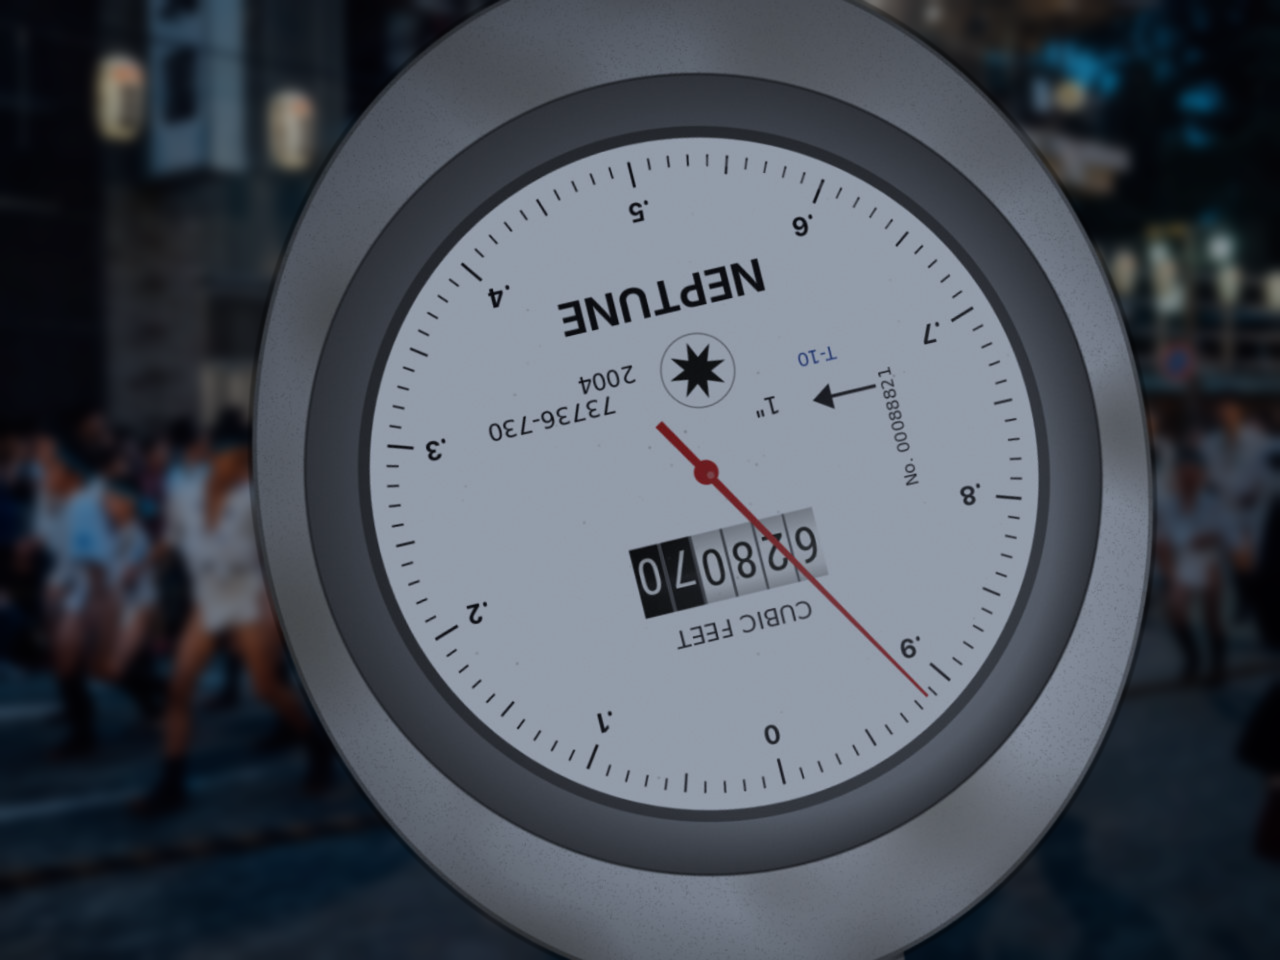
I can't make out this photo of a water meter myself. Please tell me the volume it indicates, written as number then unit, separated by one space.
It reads 628069.91 ft³
